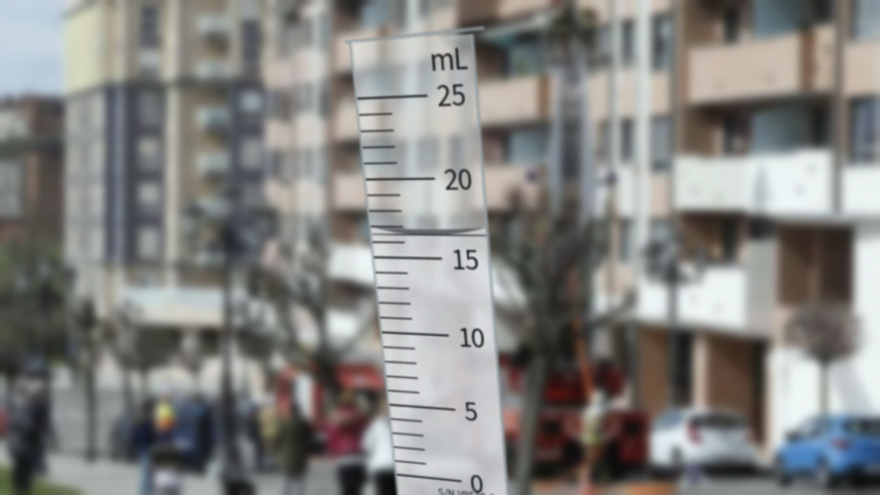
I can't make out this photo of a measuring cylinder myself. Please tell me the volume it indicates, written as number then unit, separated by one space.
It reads 16.5 mL
